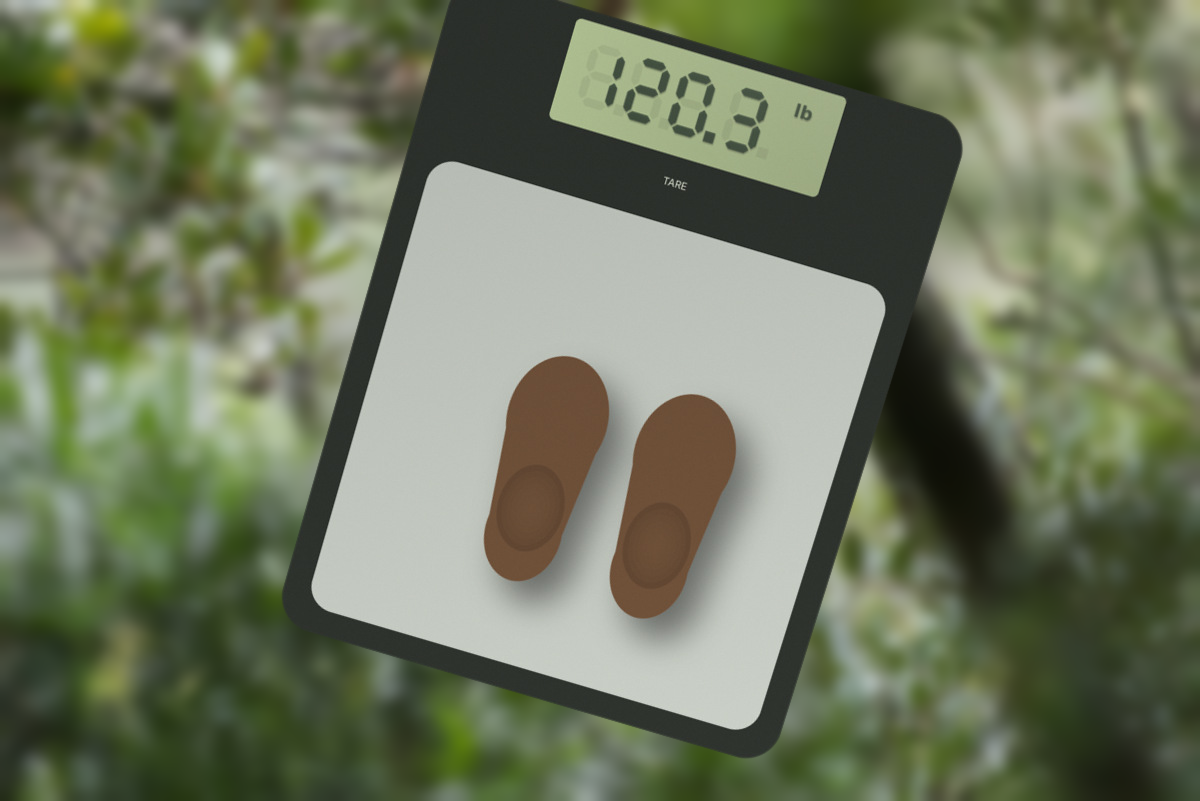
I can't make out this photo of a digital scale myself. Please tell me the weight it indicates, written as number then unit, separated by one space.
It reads 120.3 lb
